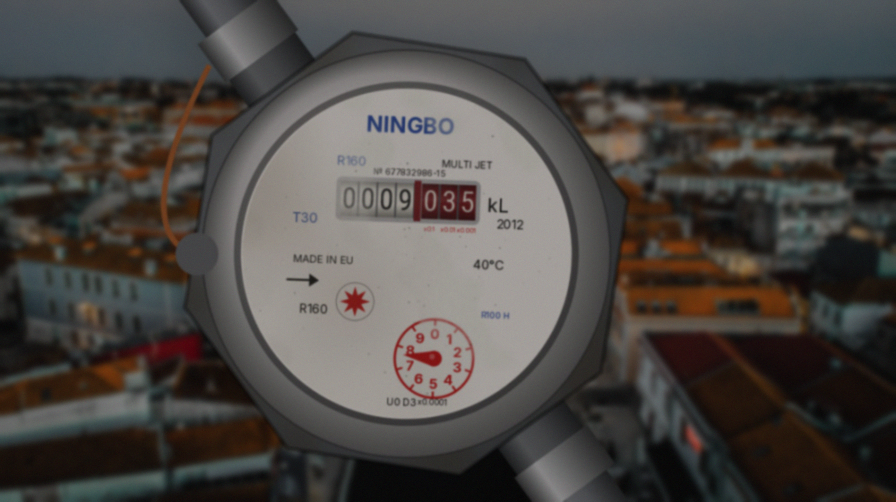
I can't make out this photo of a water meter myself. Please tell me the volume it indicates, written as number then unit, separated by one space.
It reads 9.0357 kL
